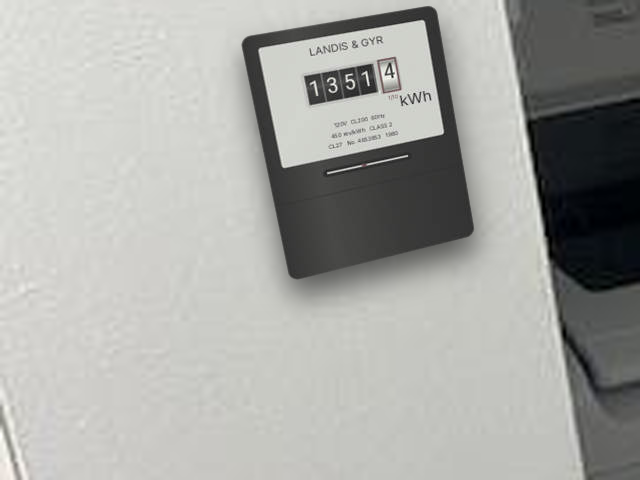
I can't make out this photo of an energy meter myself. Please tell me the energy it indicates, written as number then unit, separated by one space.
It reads 1351.4 kWh
